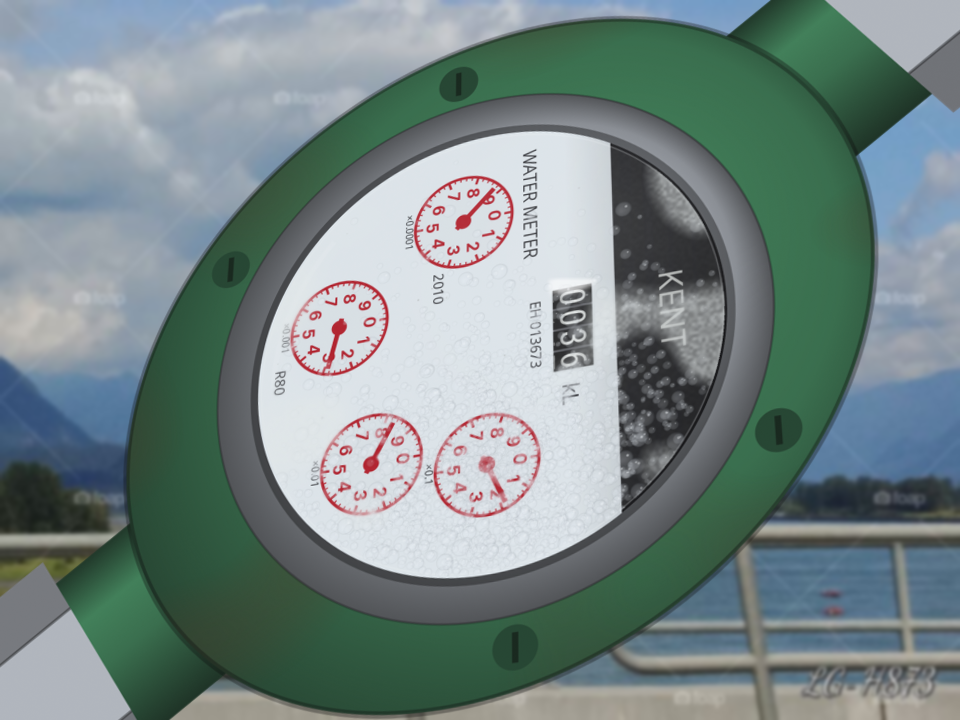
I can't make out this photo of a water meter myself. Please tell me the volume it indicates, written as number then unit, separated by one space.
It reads 36.1828 kL
